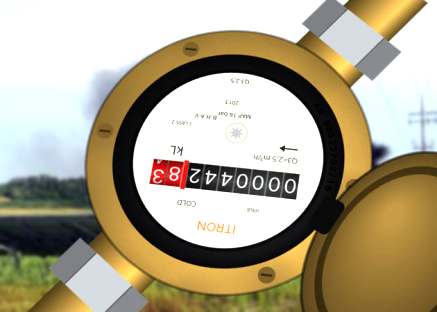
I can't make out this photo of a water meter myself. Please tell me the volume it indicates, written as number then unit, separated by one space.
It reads 442.83 kL
